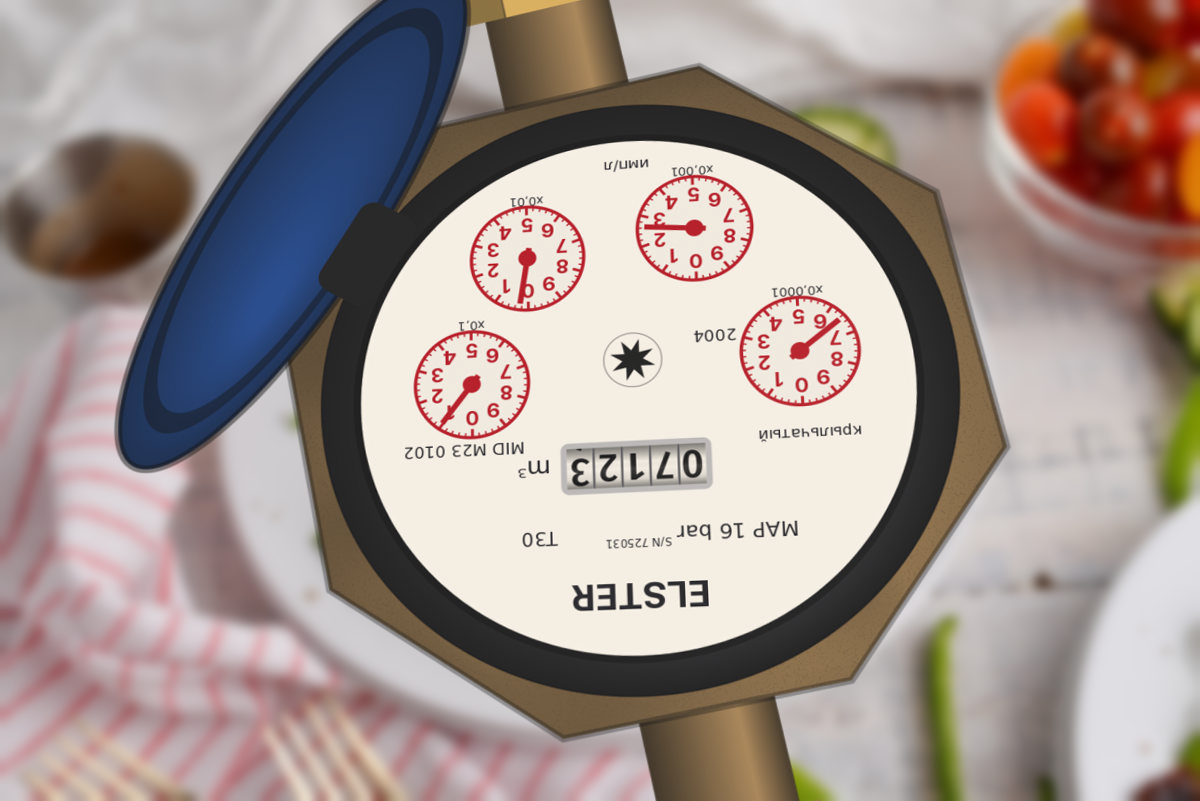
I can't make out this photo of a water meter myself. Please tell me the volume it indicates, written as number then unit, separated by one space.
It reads 7123.1026 m³
